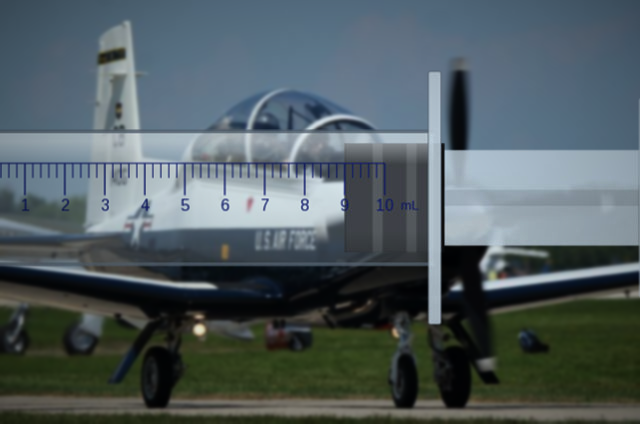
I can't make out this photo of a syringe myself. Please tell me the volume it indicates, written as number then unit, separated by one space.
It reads 9 mL
